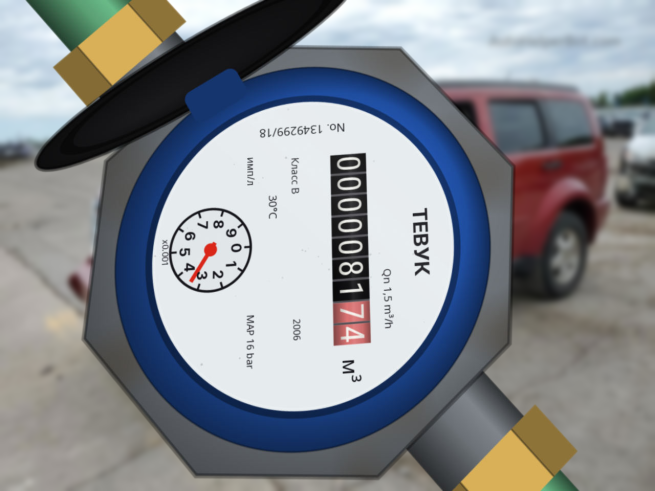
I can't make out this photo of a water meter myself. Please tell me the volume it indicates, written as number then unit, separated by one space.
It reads 81.743 m³
